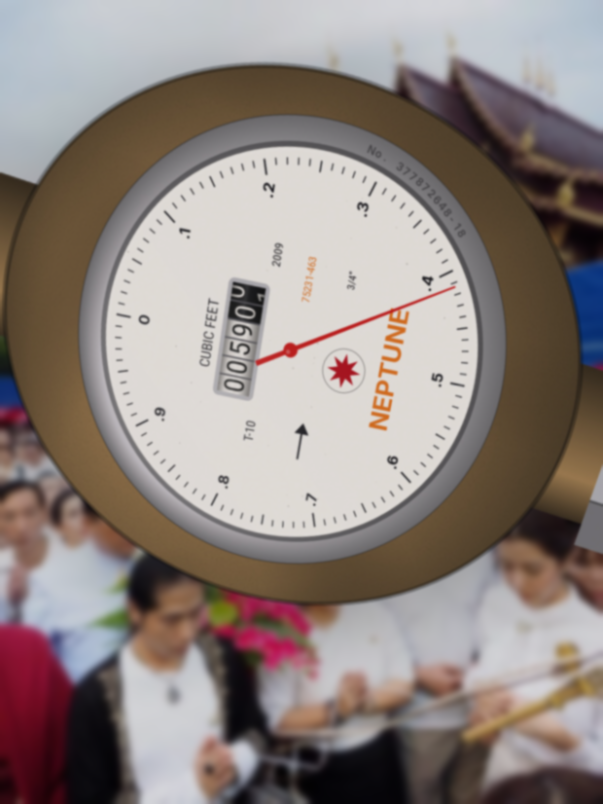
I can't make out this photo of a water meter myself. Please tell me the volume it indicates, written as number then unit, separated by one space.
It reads 5900.41 ft³
